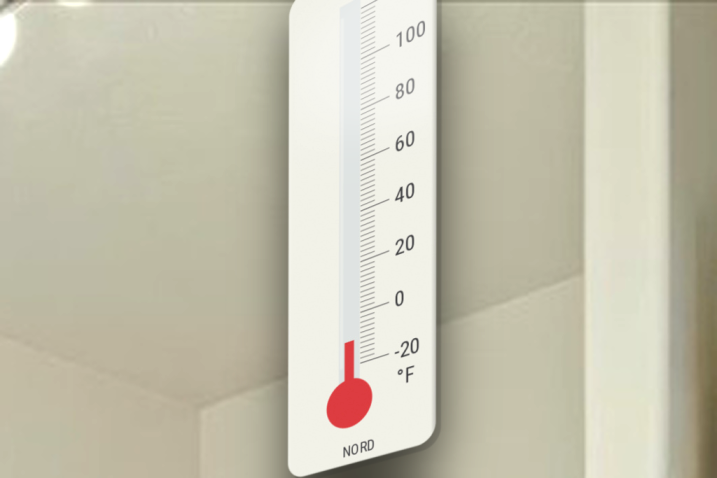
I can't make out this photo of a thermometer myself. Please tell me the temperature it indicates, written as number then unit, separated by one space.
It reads -10 °F
